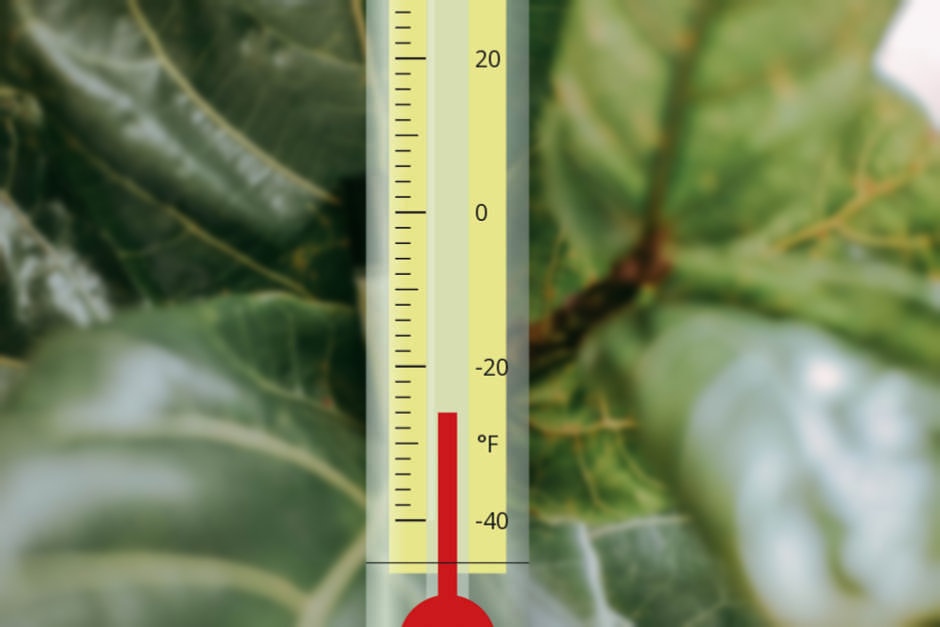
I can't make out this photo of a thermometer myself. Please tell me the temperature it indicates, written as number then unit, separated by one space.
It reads -26 °F
